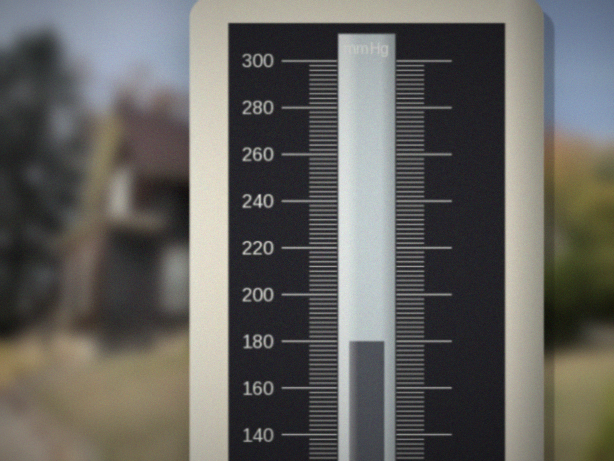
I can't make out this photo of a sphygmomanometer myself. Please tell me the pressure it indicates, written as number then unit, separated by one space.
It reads 180 mmHg
